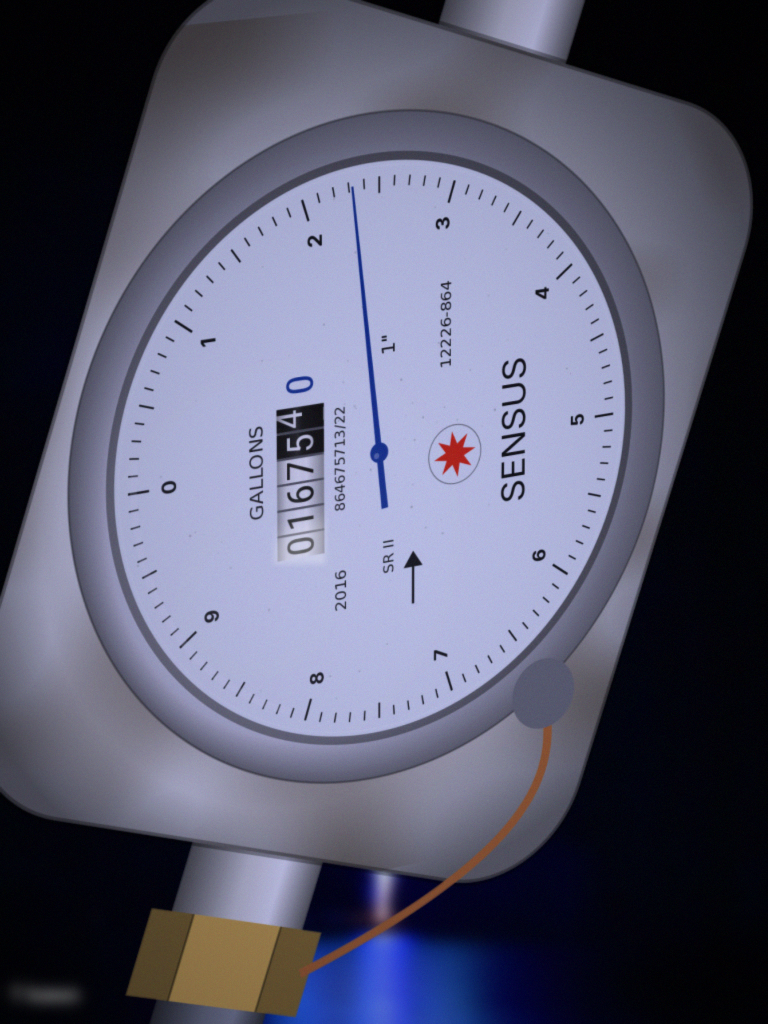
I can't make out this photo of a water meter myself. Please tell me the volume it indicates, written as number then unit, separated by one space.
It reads 167542.3 gal
